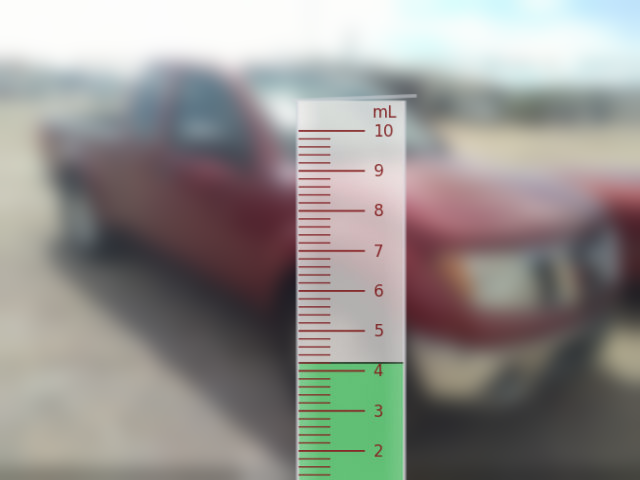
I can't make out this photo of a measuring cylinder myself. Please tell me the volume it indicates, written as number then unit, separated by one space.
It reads 4.2 mL
